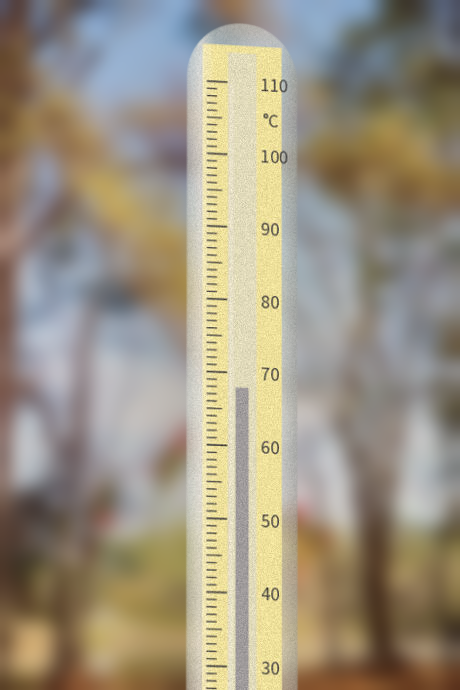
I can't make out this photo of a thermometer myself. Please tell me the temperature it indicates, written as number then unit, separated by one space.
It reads 68 °C
